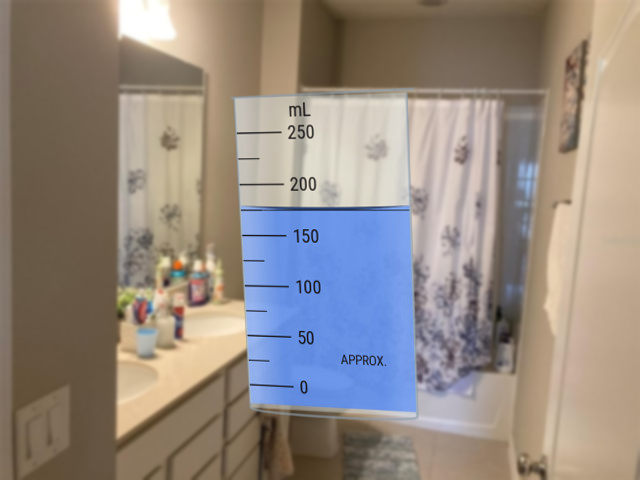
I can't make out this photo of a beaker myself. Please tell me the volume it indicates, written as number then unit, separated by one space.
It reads 175 mL
